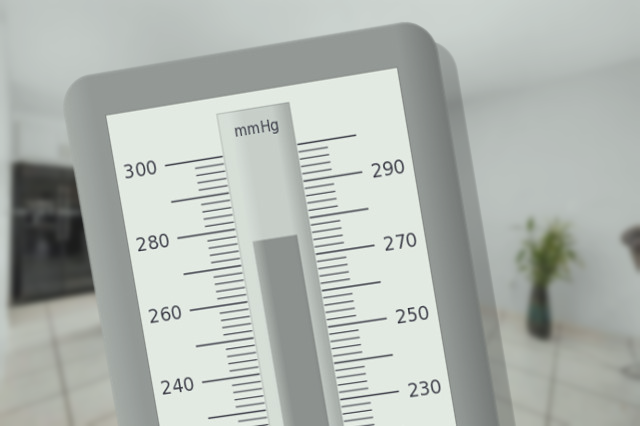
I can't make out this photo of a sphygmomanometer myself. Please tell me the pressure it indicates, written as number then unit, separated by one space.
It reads 276 mmHg
